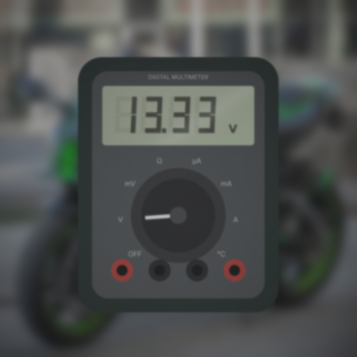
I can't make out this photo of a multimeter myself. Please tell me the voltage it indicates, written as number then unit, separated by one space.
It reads 13.33 V
